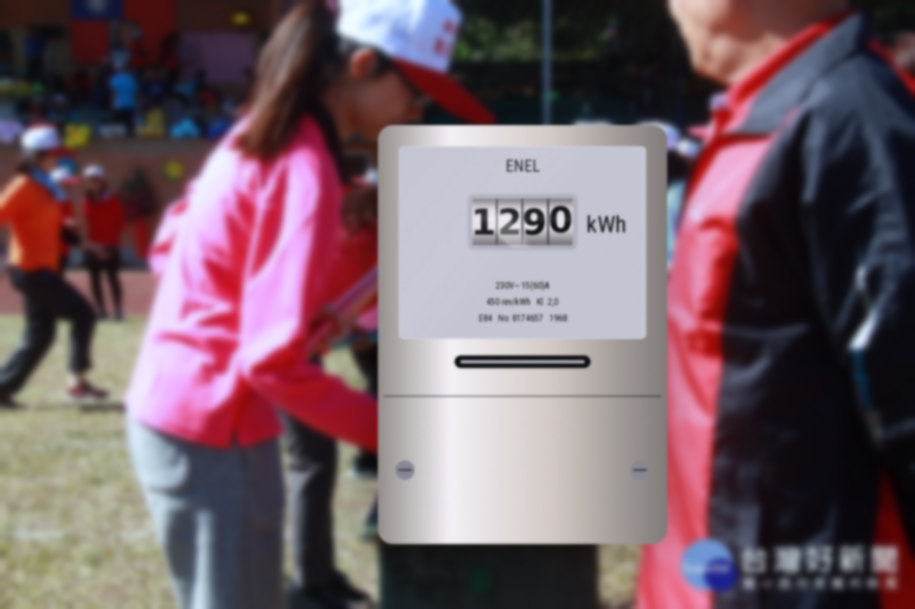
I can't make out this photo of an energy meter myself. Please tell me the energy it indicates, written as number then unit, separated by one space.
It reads 1290 kWh
